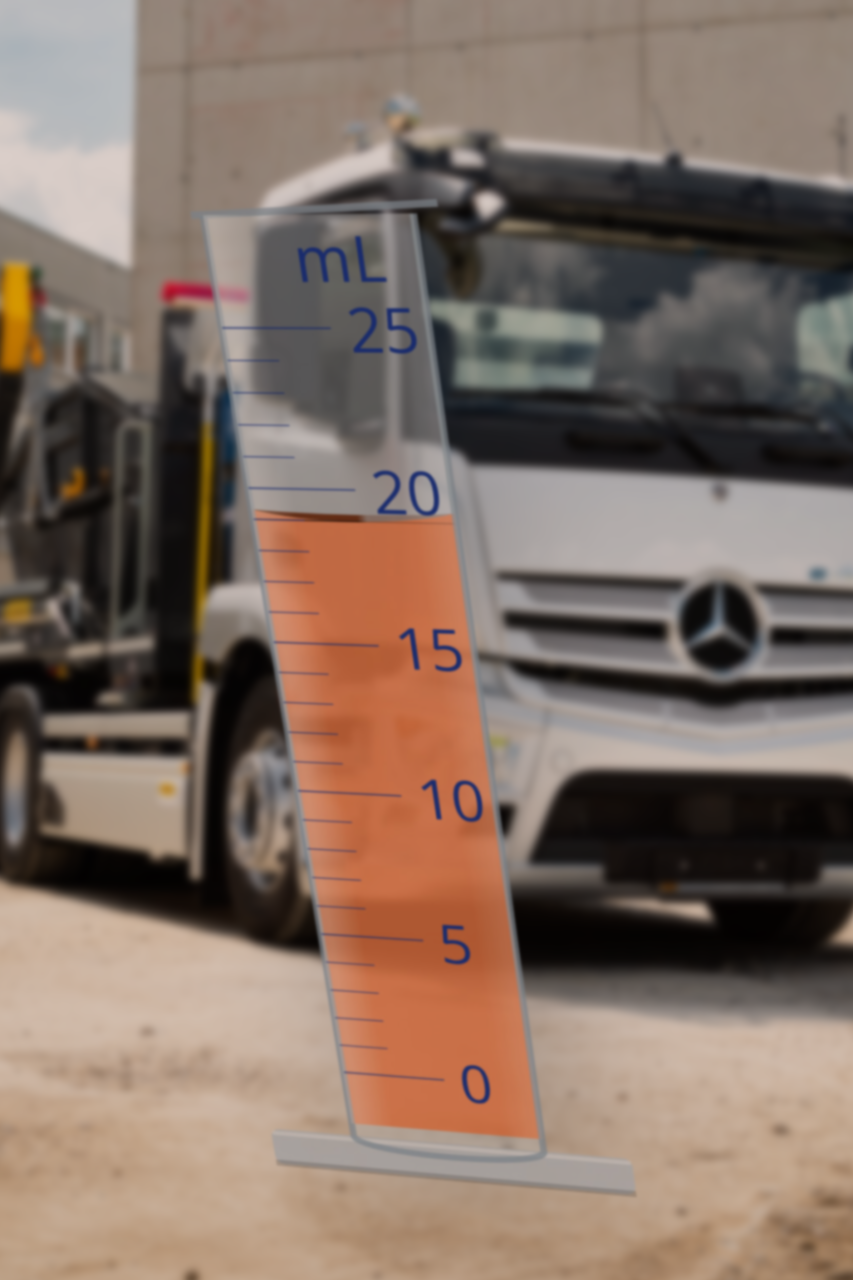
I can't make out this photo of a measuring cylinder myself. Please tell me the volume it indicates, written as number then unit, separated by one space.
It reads 19 mL
